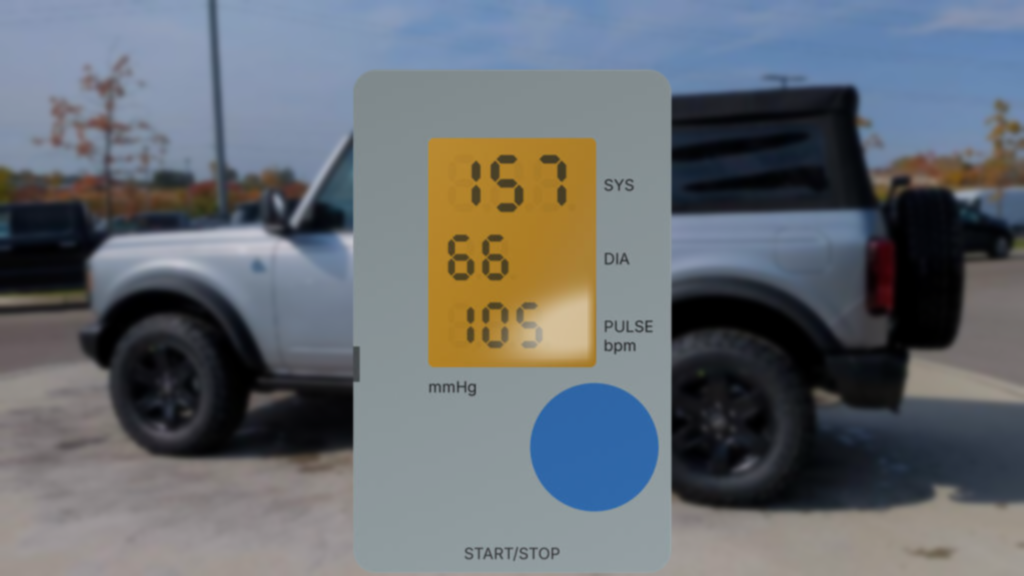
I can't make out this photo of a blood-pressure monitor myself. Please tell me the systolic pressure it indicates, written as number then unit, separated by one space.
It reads 157 mmHg
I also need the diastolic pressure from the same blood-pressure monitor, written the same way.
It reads 66 mmHg
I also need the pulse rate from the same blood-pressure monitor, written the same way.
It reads 105 bpm
